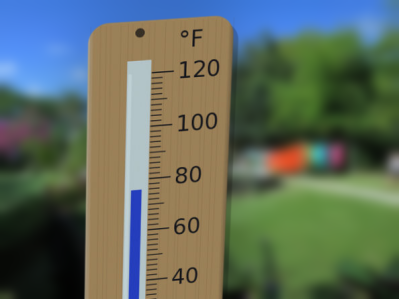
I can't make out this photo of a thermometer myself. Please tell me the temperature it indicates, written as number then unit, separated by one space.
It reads 76 °F
